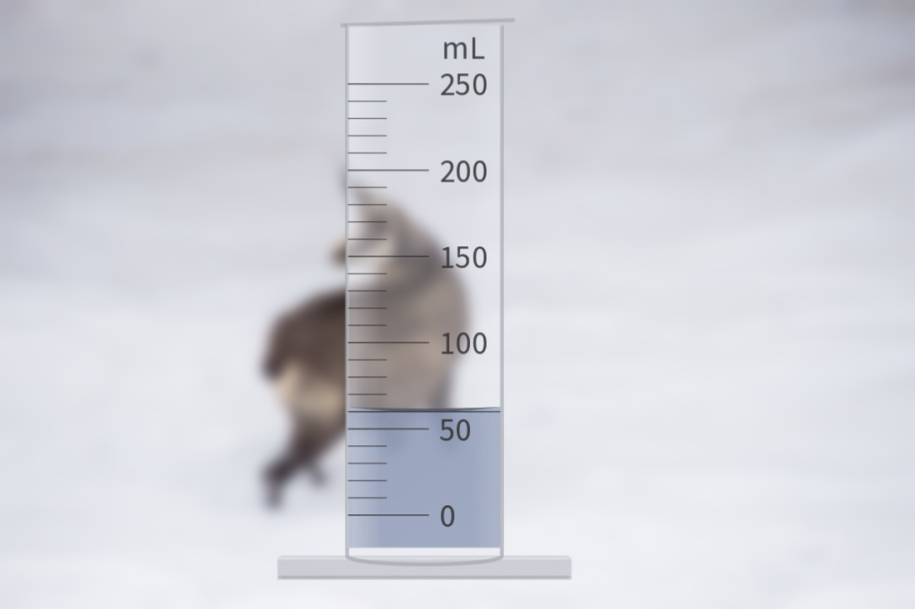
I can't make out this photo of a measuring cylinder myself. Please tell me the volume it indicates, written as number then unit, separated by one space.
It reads 60 mL
